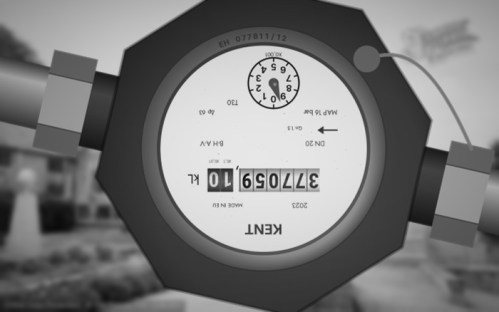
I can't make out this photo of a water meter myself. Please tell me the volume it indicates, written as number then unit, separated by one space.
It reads 377059.099 kL
